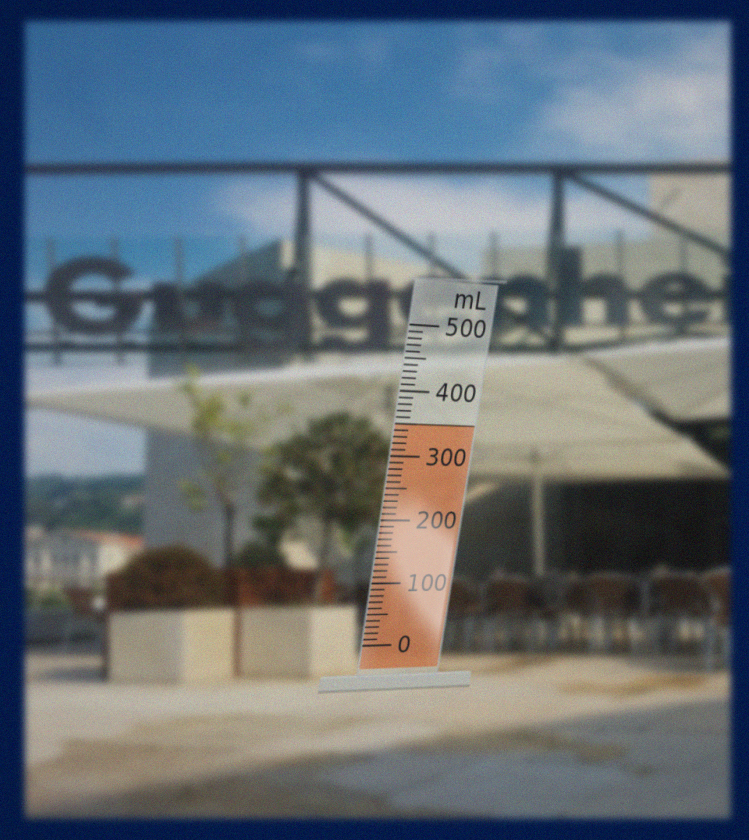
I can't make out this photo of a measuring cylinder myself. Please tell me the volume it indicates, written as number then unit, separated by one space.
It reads 350 mL
